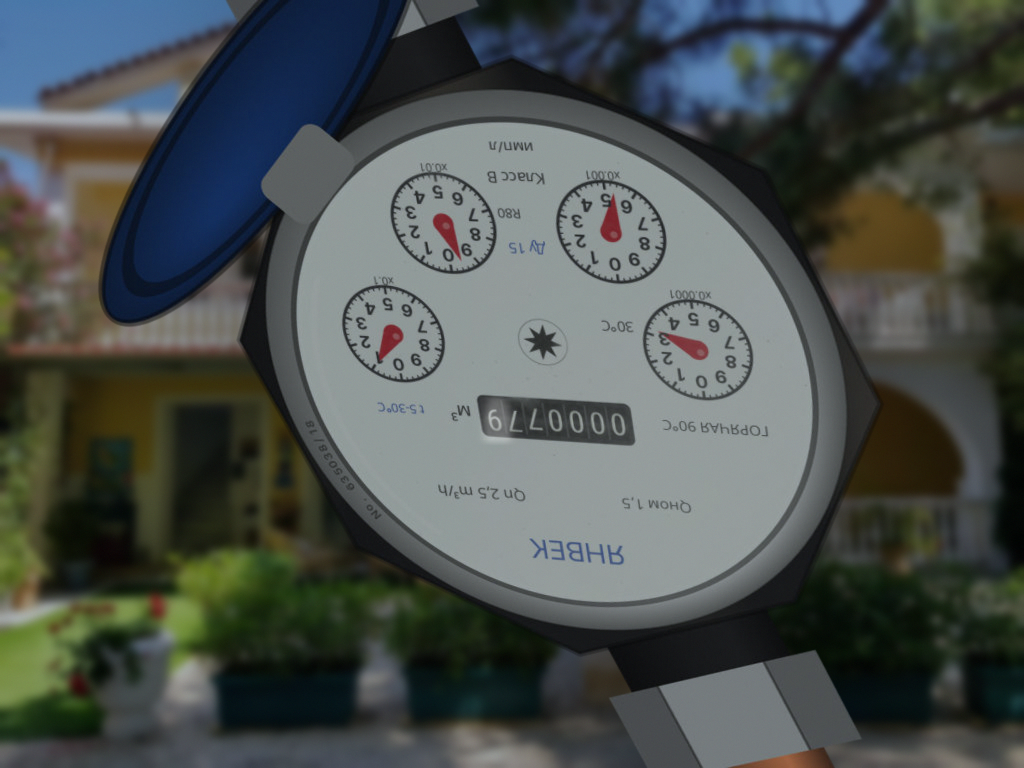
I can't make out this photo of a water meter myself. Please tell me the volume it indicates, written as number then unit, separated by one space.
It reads 779.0953 m³
